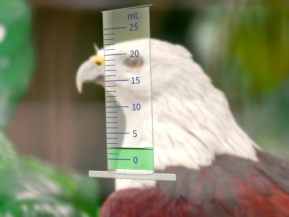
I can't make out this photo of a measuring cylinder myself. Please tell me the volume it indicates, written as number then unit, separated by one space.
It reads 2 mL
